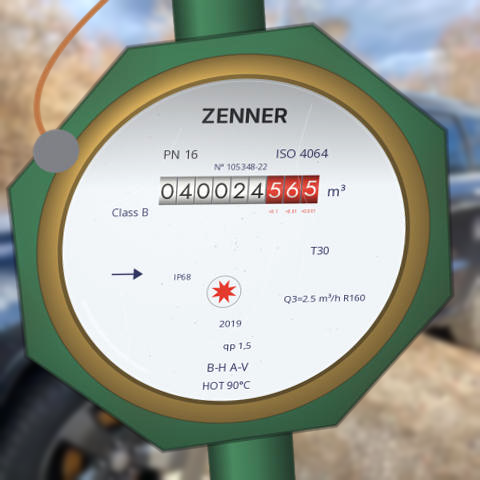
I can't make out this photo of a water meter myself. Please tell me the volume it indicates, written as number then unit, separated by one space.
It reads 40024.565 m³
